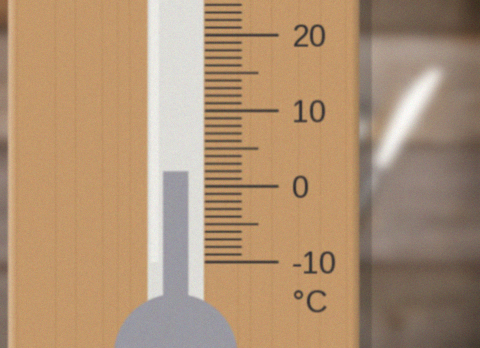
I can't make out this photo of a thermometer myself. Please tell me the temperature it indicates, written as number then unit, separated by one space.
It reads 2 °C
